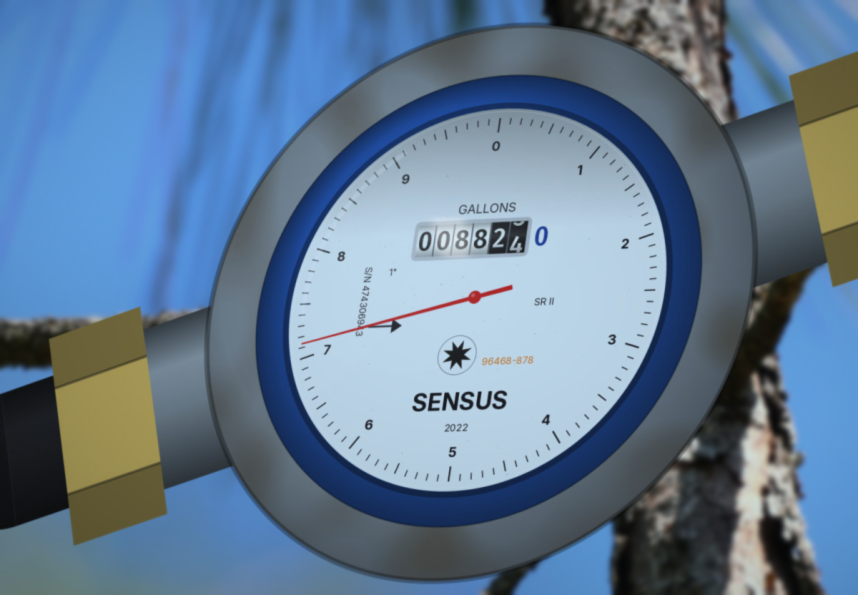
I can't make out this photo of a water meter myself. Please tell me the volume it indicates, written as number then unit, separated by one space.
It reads 88237.1 gal
